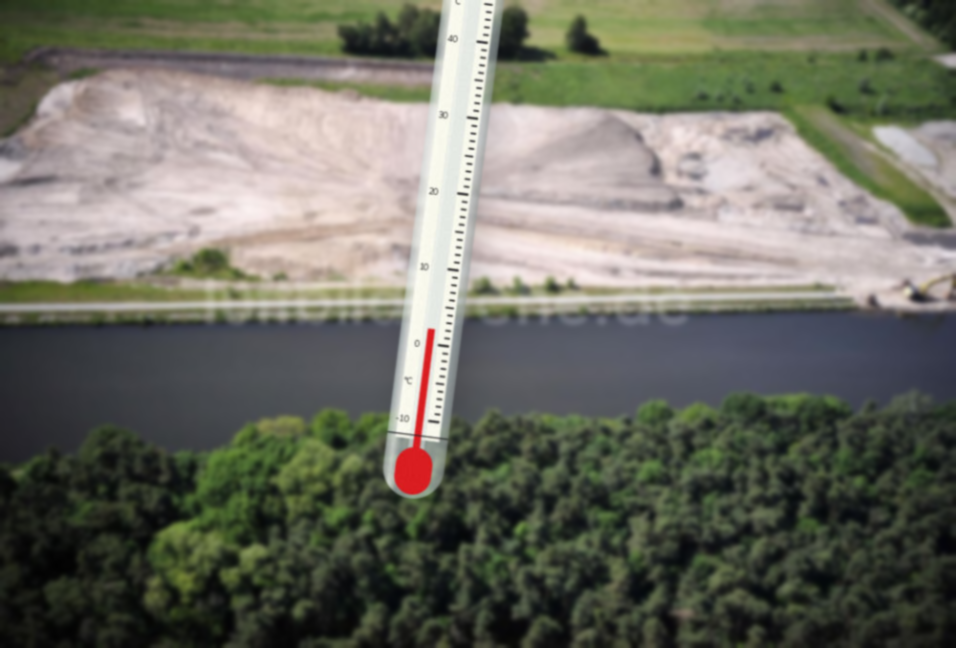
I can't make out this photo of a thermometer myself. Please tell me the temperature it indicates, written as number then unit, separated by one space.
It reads 2 °C
